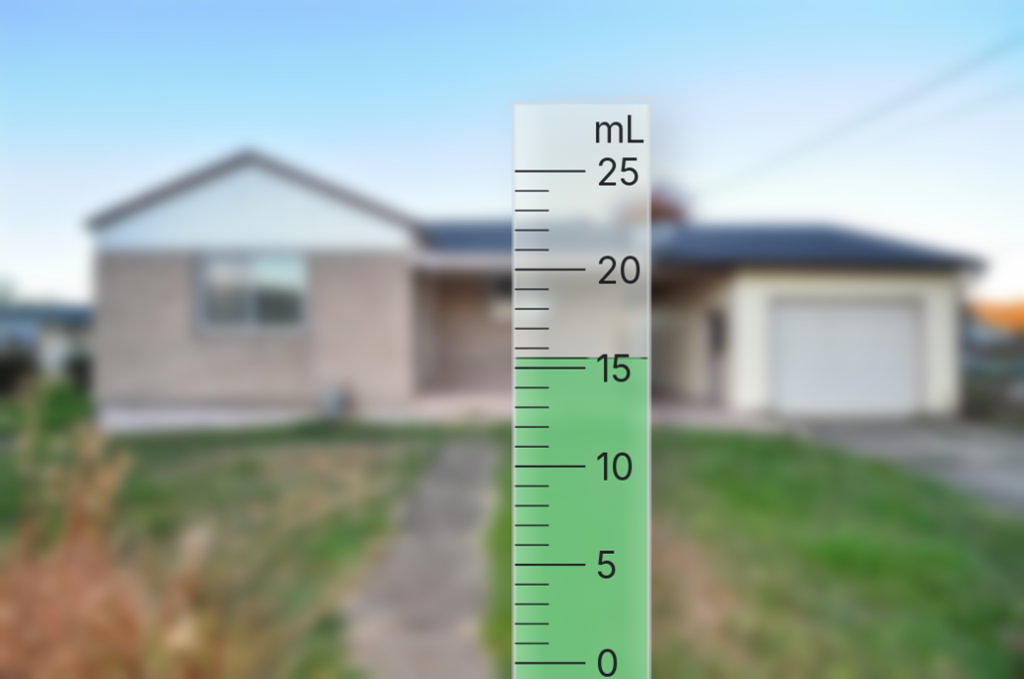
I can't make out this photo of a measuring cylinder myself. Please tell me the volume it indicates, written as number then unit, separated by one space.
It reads 15.5 mL
